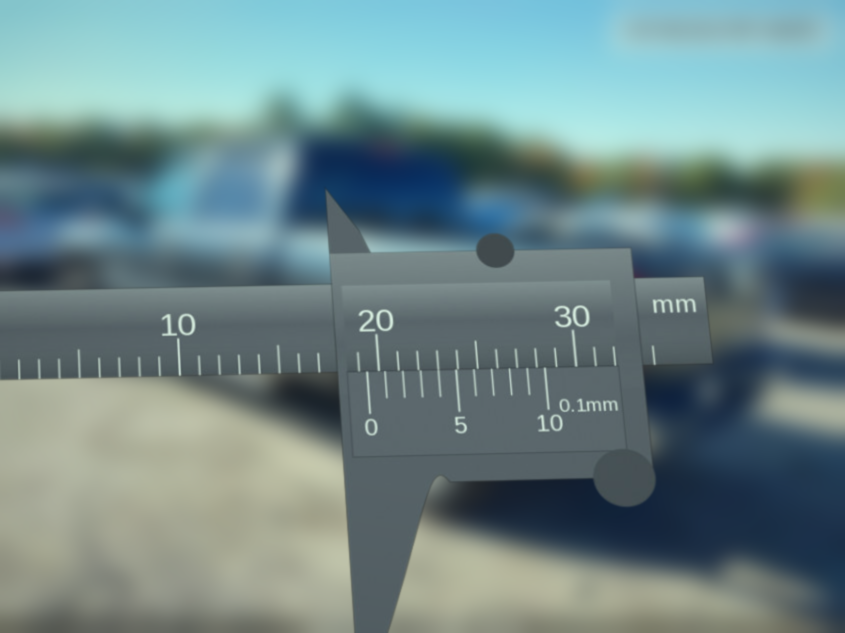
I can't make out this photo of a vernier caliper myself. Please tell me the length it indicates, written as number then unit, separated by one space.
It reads 19.4 mm
